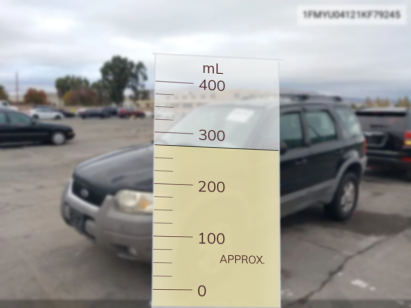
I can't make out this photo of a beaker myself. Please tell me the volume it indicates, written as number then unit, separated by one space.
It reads 275 mL
